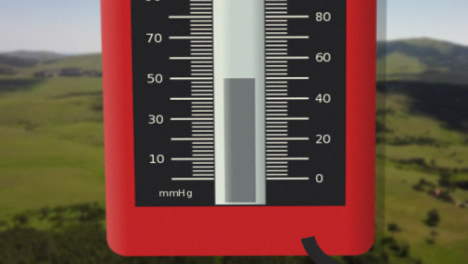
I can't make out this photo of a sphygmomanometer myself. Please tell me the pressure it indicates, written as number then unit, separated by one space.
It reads 50 mmHg
